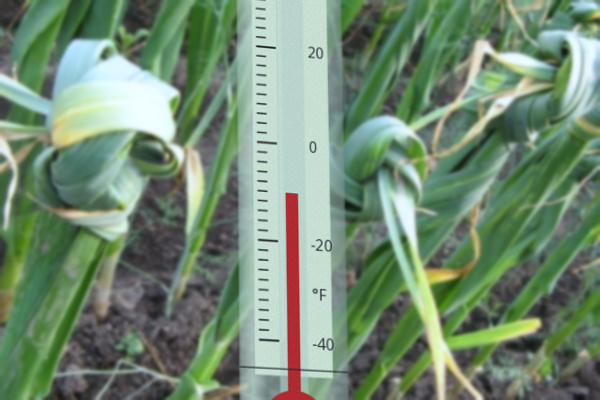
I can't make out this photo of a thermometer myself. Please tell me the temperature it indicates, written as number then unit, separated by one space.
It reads -10 °F
